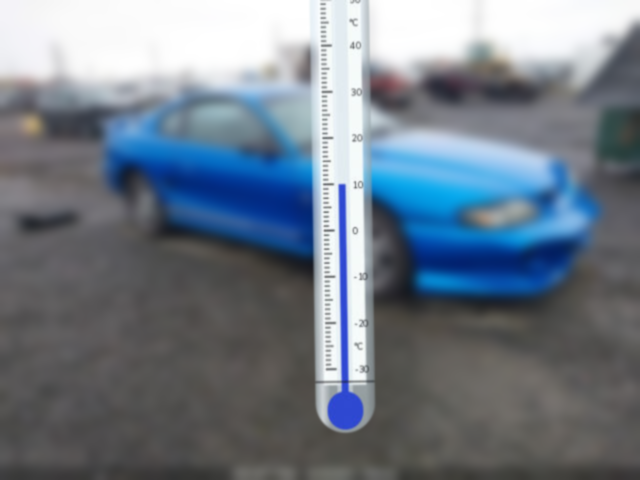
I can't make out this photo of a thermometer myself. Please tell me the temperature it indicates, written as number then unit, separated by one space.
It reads 10 °C
